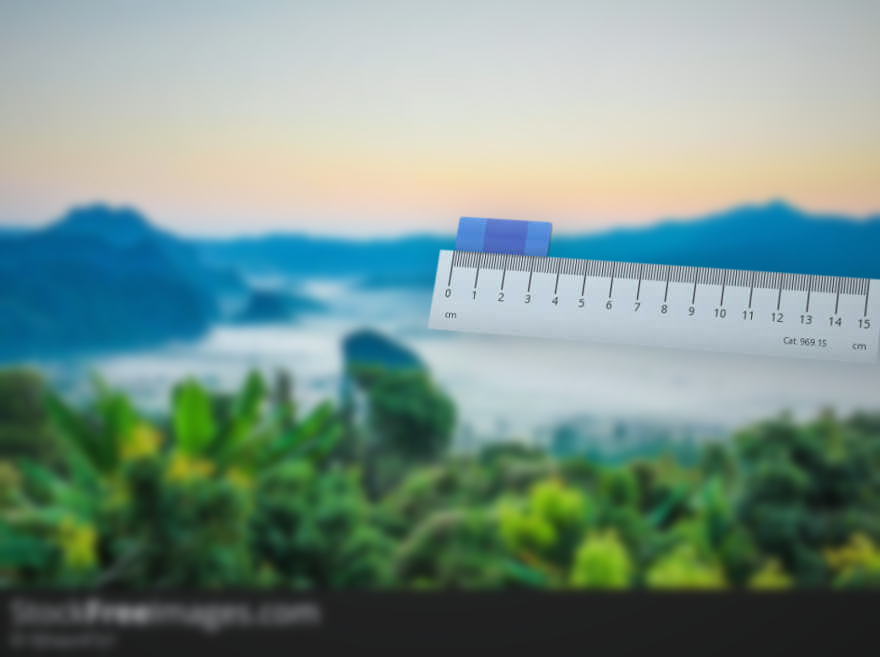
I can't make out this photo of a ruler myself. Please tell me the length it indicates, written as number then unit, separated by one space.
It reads 3.5 cm
